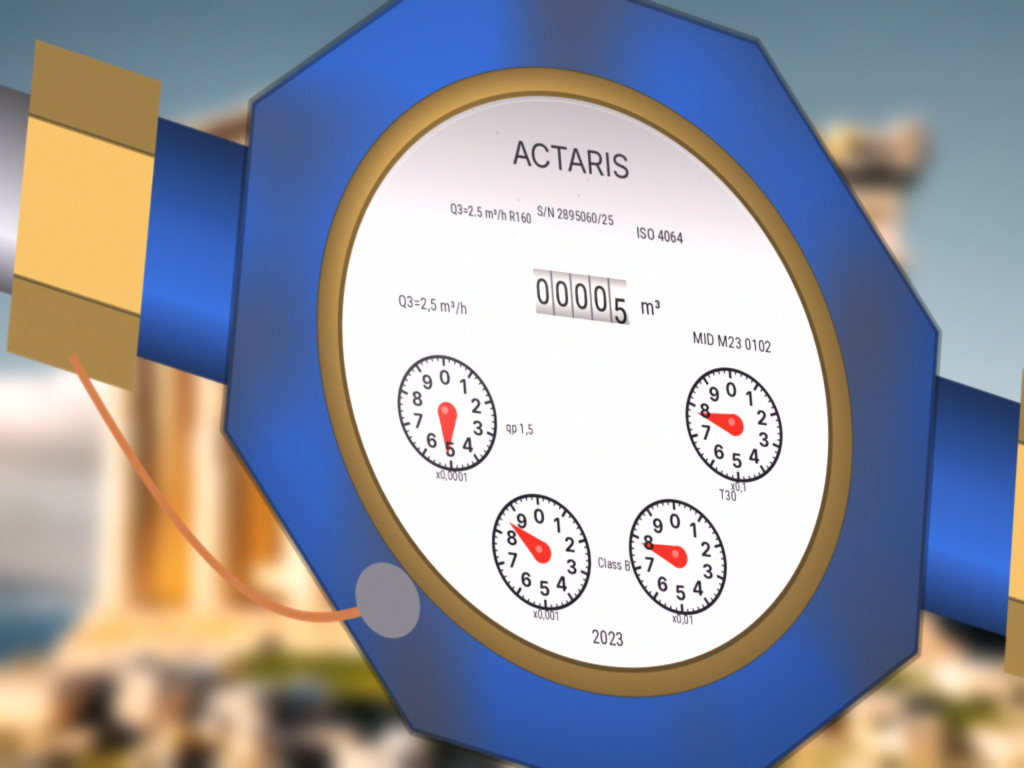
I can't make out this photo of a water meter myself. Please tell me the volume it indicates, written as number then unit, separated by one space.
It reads 4.7785 m³
